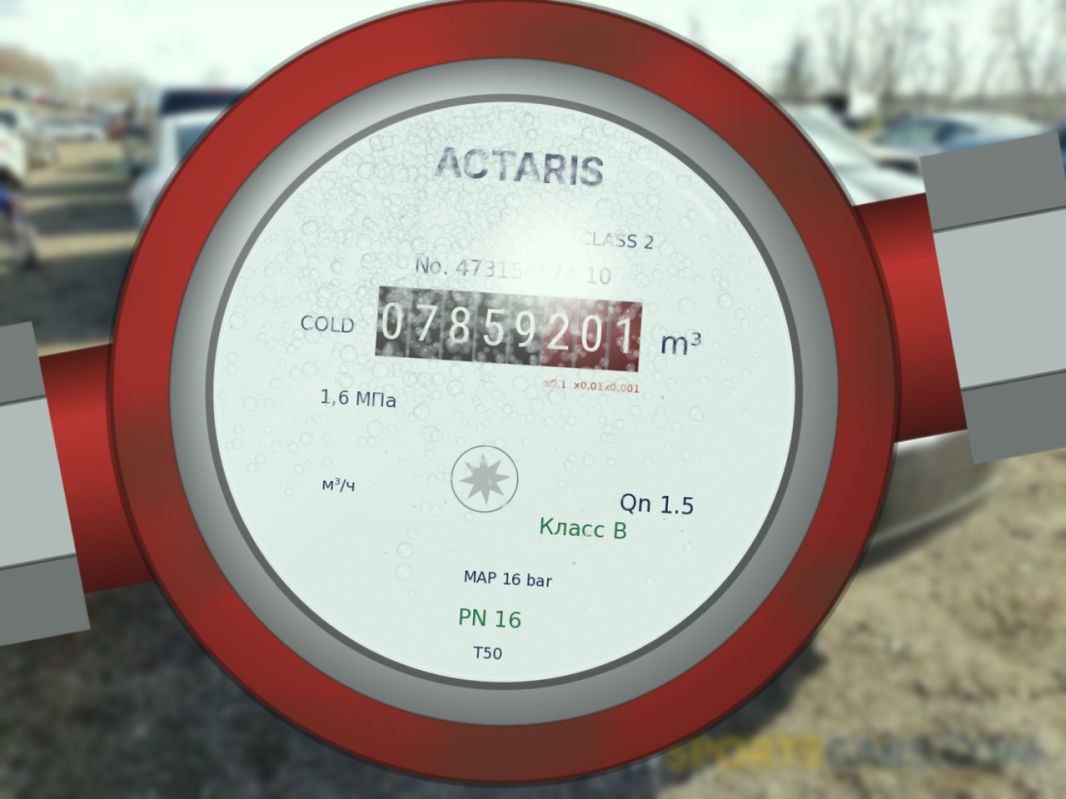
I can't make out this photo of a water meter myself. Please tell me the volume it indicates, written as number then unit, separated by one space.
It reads 7859.201 m³
